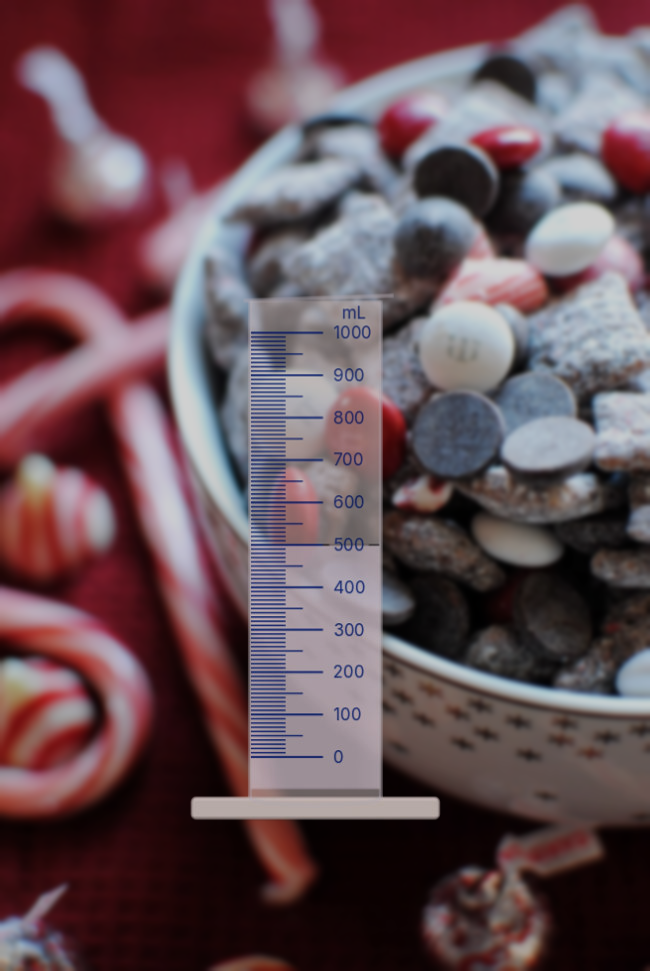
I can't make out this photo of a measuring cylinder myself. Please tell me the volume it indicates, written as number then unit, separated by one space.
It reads 500 mL
